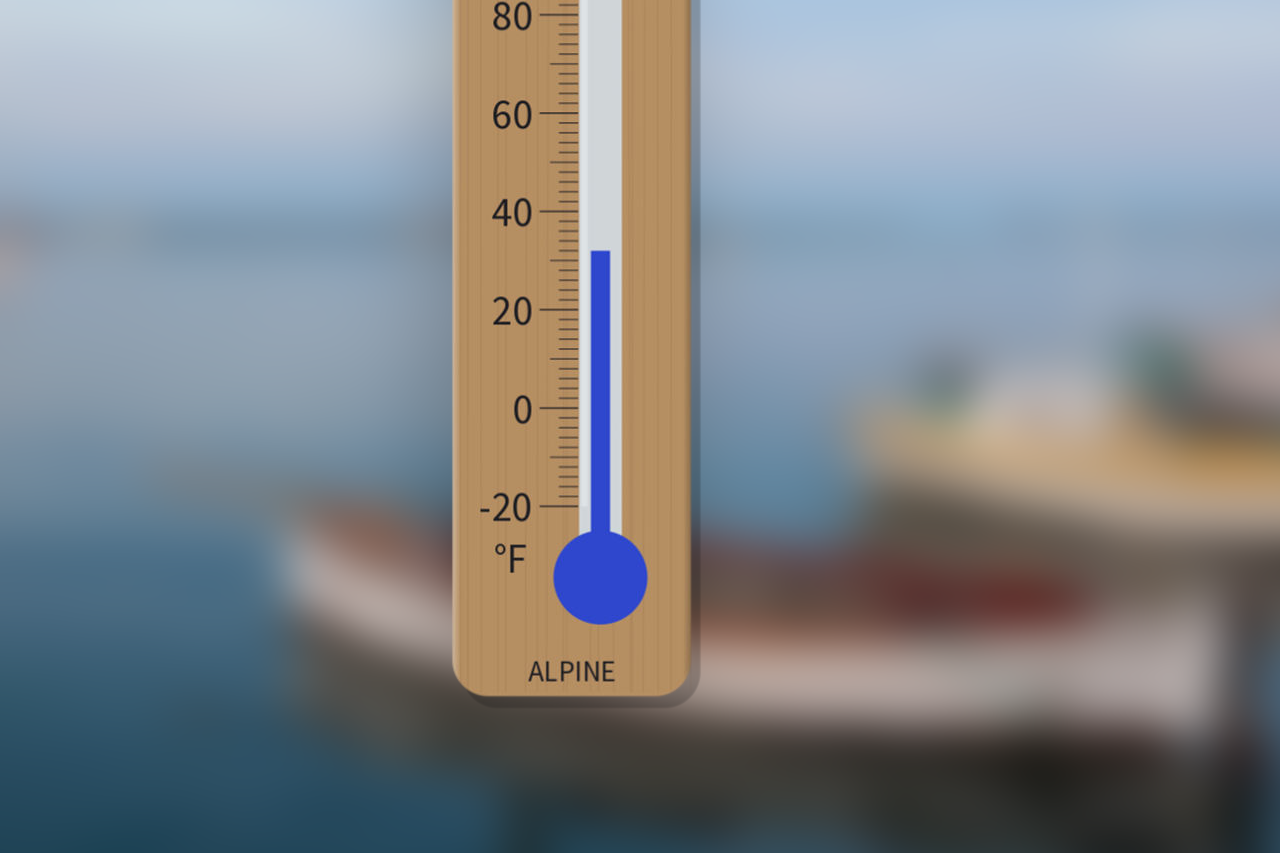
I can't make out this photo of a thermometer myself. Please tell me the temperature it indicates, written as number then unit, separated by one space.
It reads 32 °F
